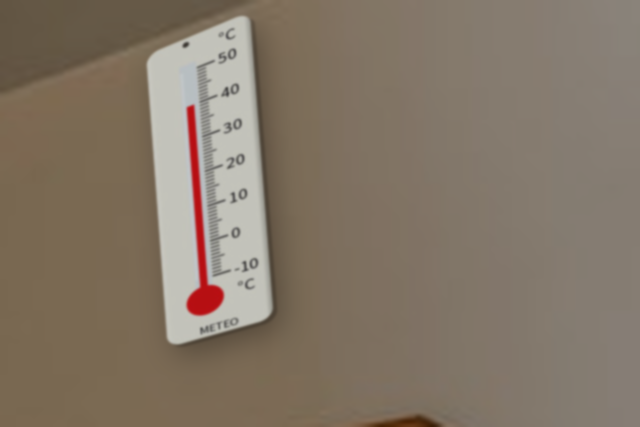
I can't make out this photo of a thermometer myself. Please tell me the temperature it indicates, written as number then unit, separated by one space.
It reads 40 °C
